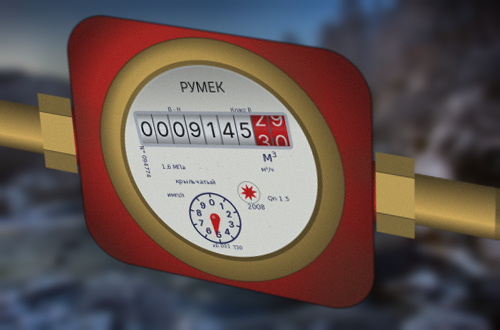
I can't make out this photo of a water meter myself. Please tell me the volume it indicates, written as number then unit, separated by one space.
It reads 9145.295 m³
